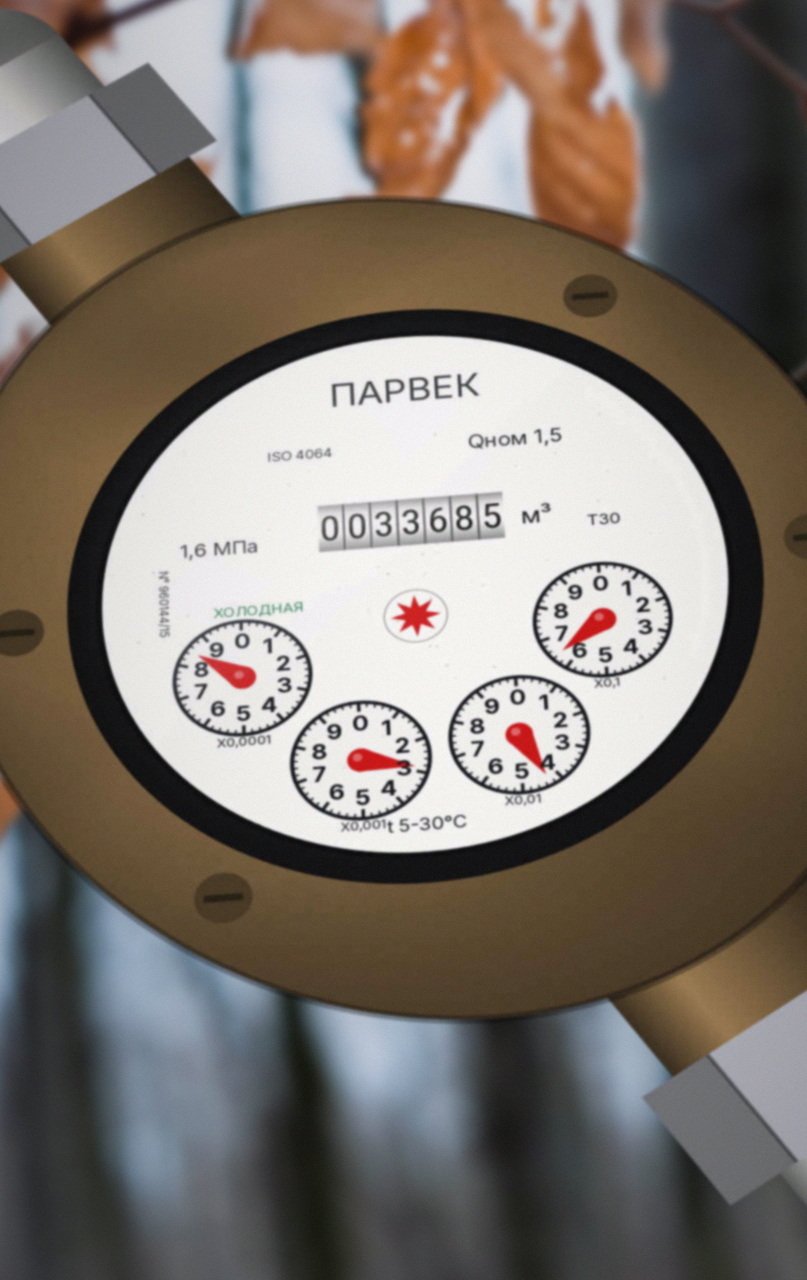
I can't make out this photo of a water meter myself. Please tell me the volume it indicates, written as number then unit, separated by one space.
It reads 33685.6428 m³
